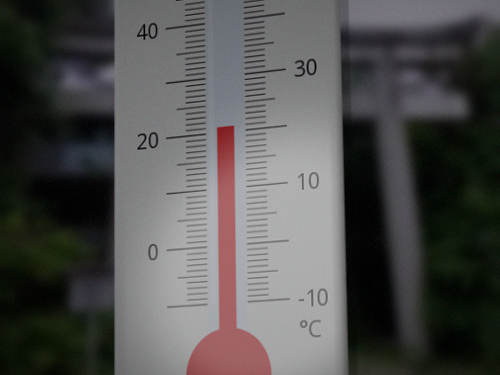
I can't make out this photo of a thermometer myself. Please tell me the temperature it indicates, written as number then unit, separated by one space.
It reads 21 °C
